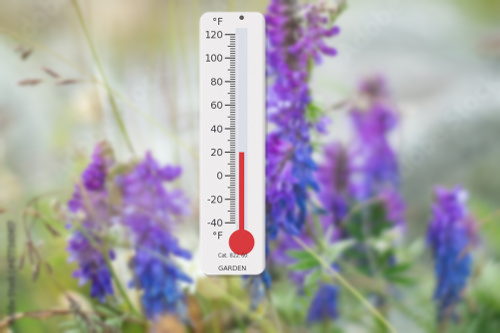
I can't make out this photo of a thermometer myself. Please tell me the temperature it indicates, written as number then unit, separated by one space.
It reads 20 °F
